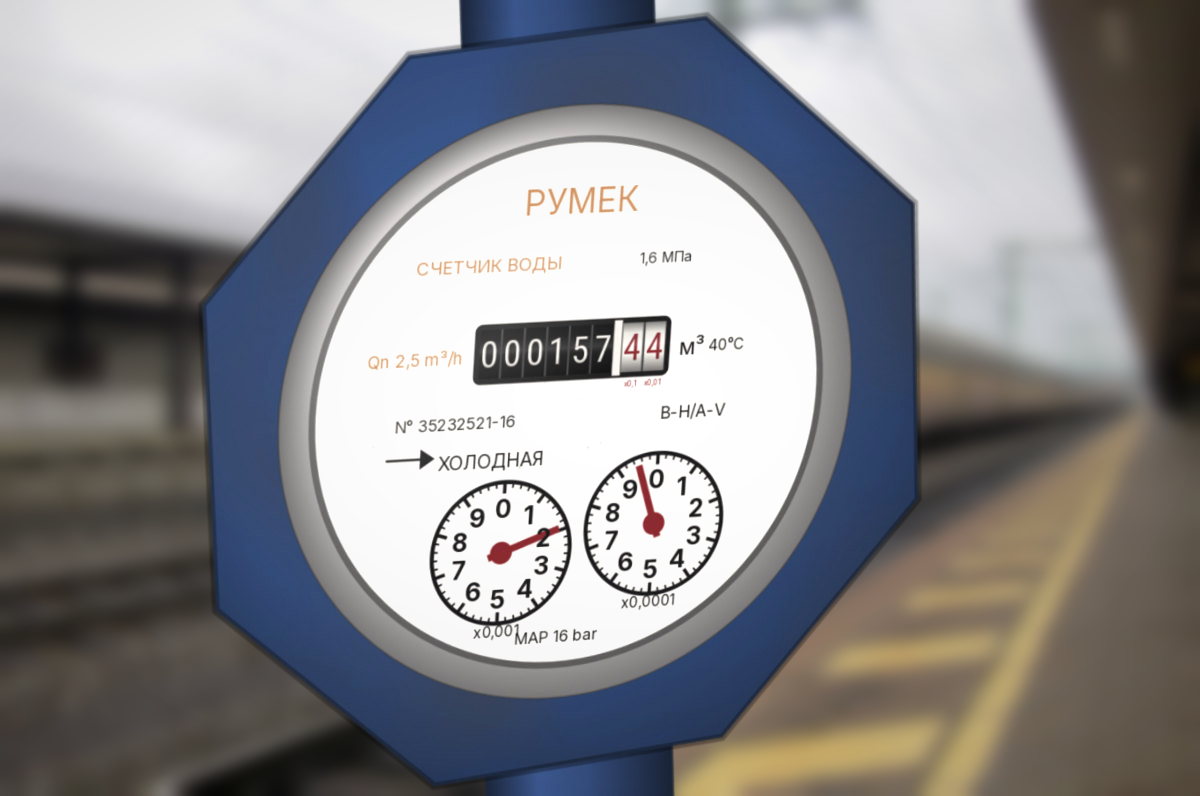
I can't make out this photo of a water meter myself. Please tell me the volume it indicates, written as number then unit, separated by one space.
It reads 157.4419 m³
